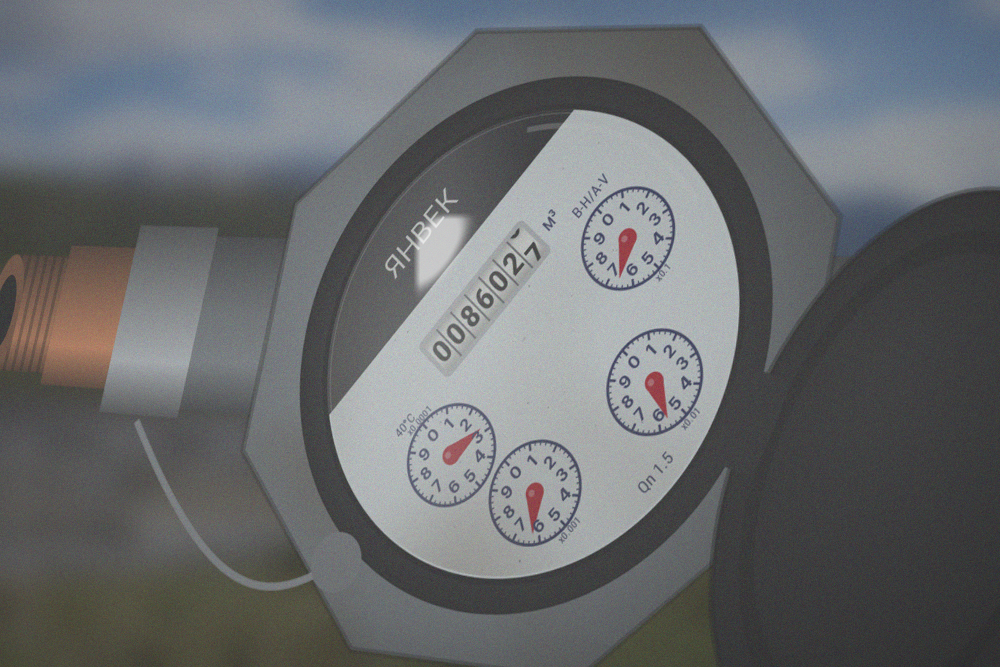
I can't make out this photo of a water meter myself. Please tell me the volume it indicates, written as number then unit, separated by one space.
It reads 86026.6562 m³
